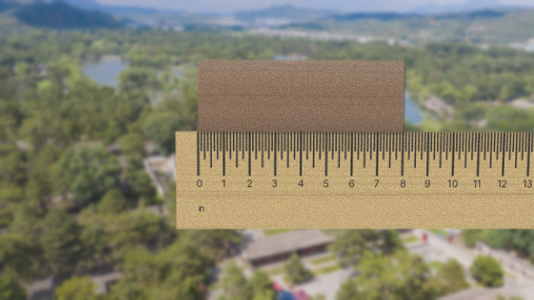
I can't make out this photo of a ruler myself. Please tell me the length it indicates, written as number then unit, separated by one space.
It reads 8 in
